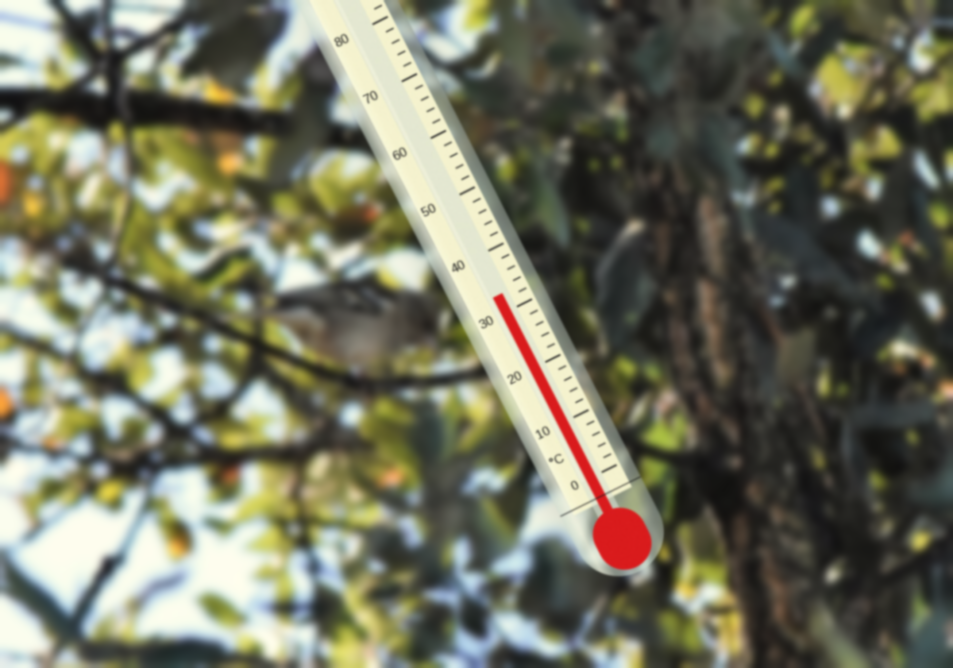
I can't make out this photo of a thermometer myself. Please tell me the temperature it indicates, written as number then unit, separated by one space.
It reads 33 °C
